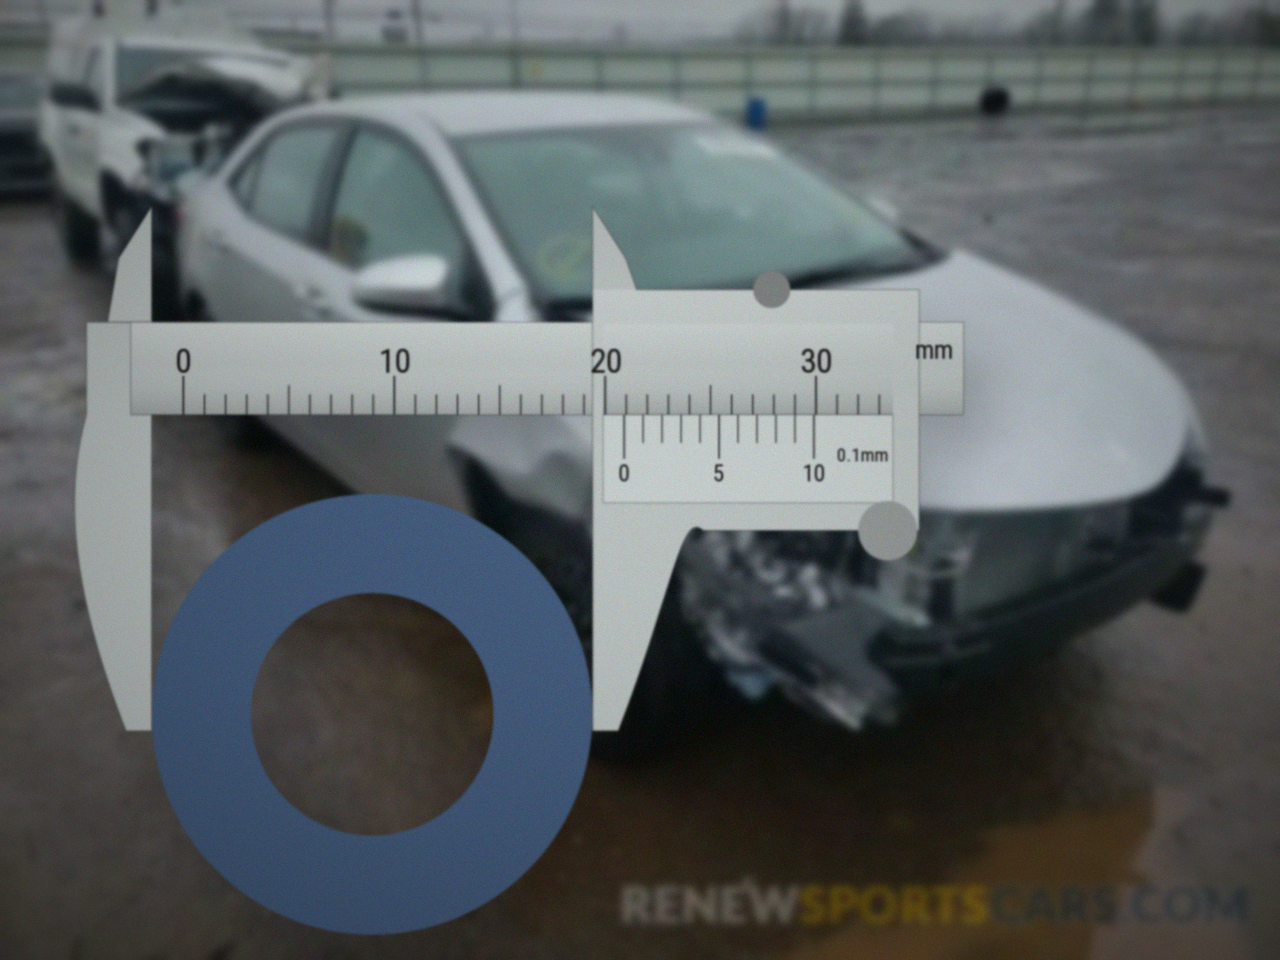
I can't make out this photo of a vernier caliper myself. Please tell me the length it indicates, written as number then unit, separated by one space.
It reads 20.9 mm
